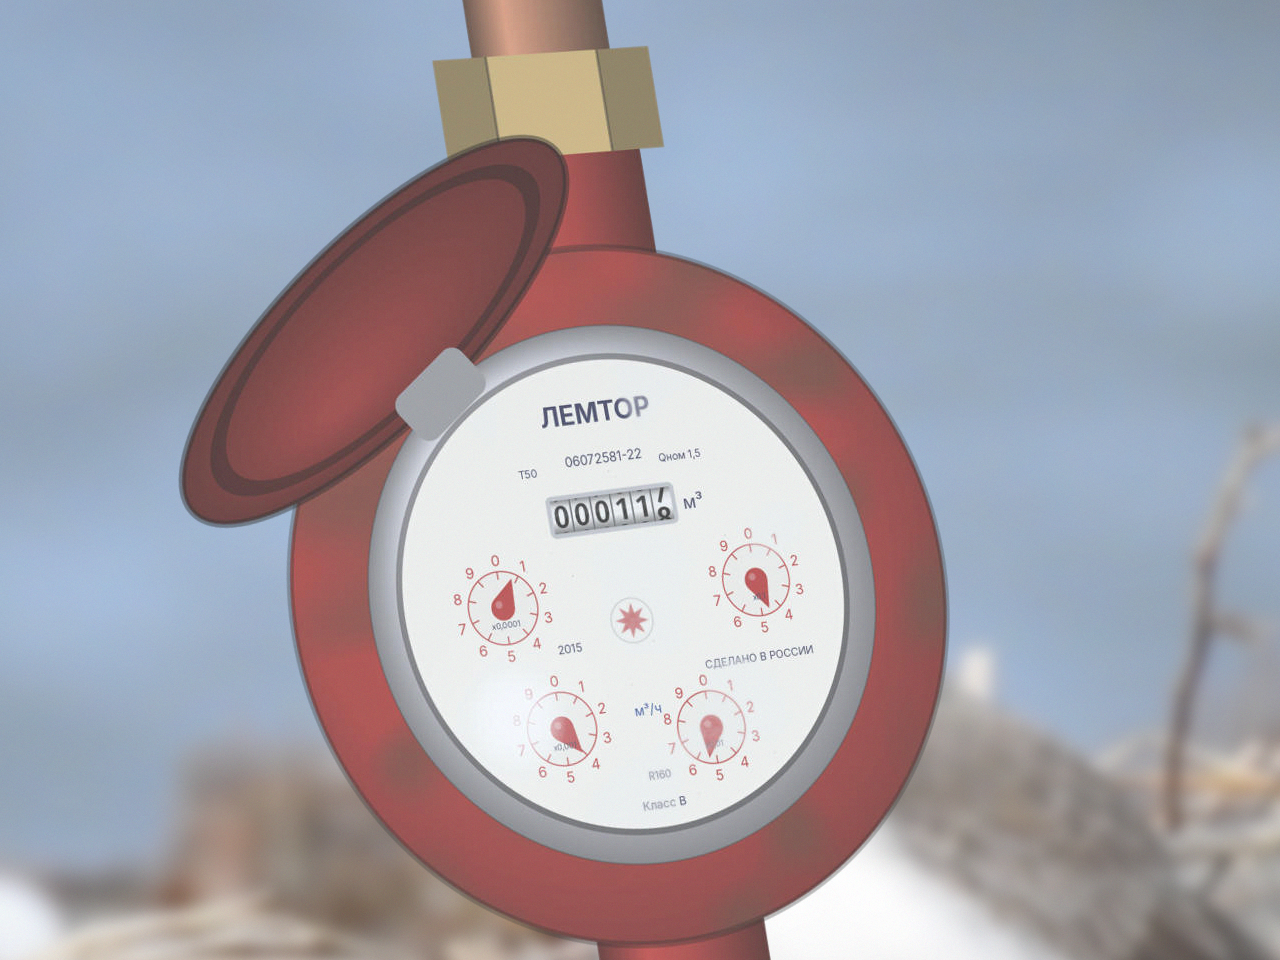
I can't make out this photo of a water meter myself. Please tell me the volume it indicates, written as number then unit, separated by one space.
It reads 117.4540 m³
